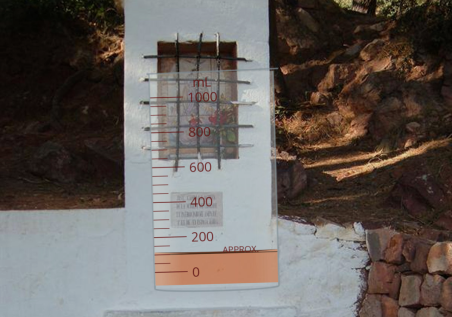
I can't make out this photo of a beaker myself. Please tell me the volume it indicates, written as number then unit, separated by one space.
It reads 100 mL
